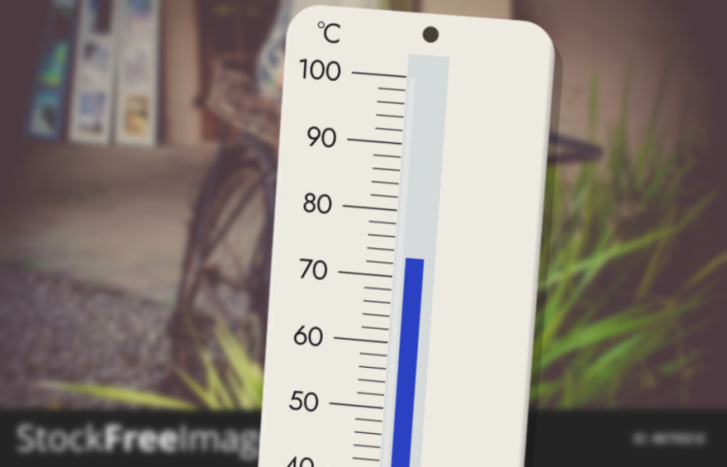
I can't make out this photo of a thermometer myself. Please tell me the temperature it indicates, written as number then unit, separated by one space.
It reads 73 °C
